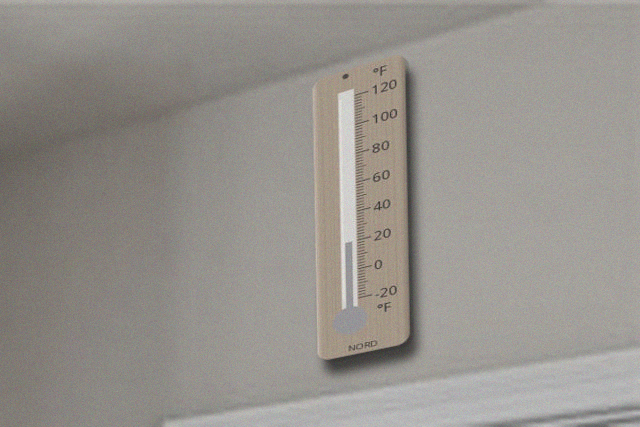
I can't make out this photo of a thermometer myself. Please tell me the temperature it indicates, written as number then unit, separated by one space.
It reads 20 °F
